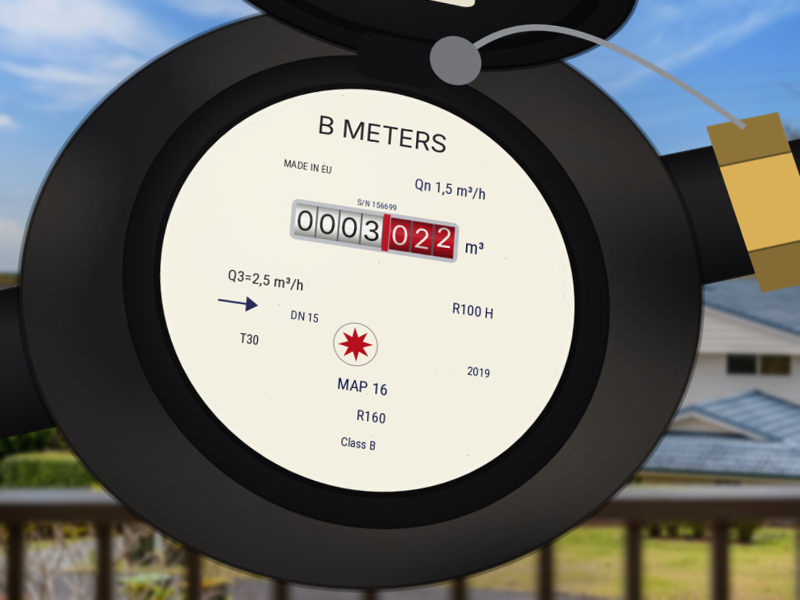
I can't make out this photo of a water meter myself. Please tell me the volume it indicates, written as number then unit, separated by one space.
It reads 3.022 m³
